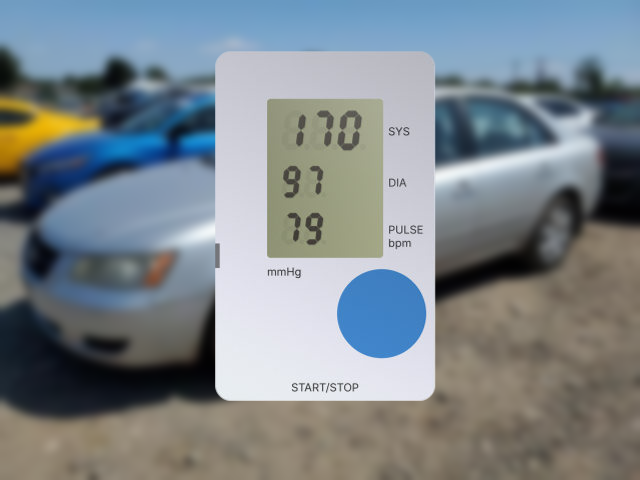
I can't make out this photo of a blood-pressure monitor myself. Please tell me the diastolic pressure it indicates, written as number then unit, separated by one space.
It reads 97 mmHg
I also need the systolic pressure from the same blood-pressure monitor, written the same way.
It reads 170 mmHg
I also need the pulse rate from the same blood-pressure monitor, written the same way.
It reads 79 bpm
